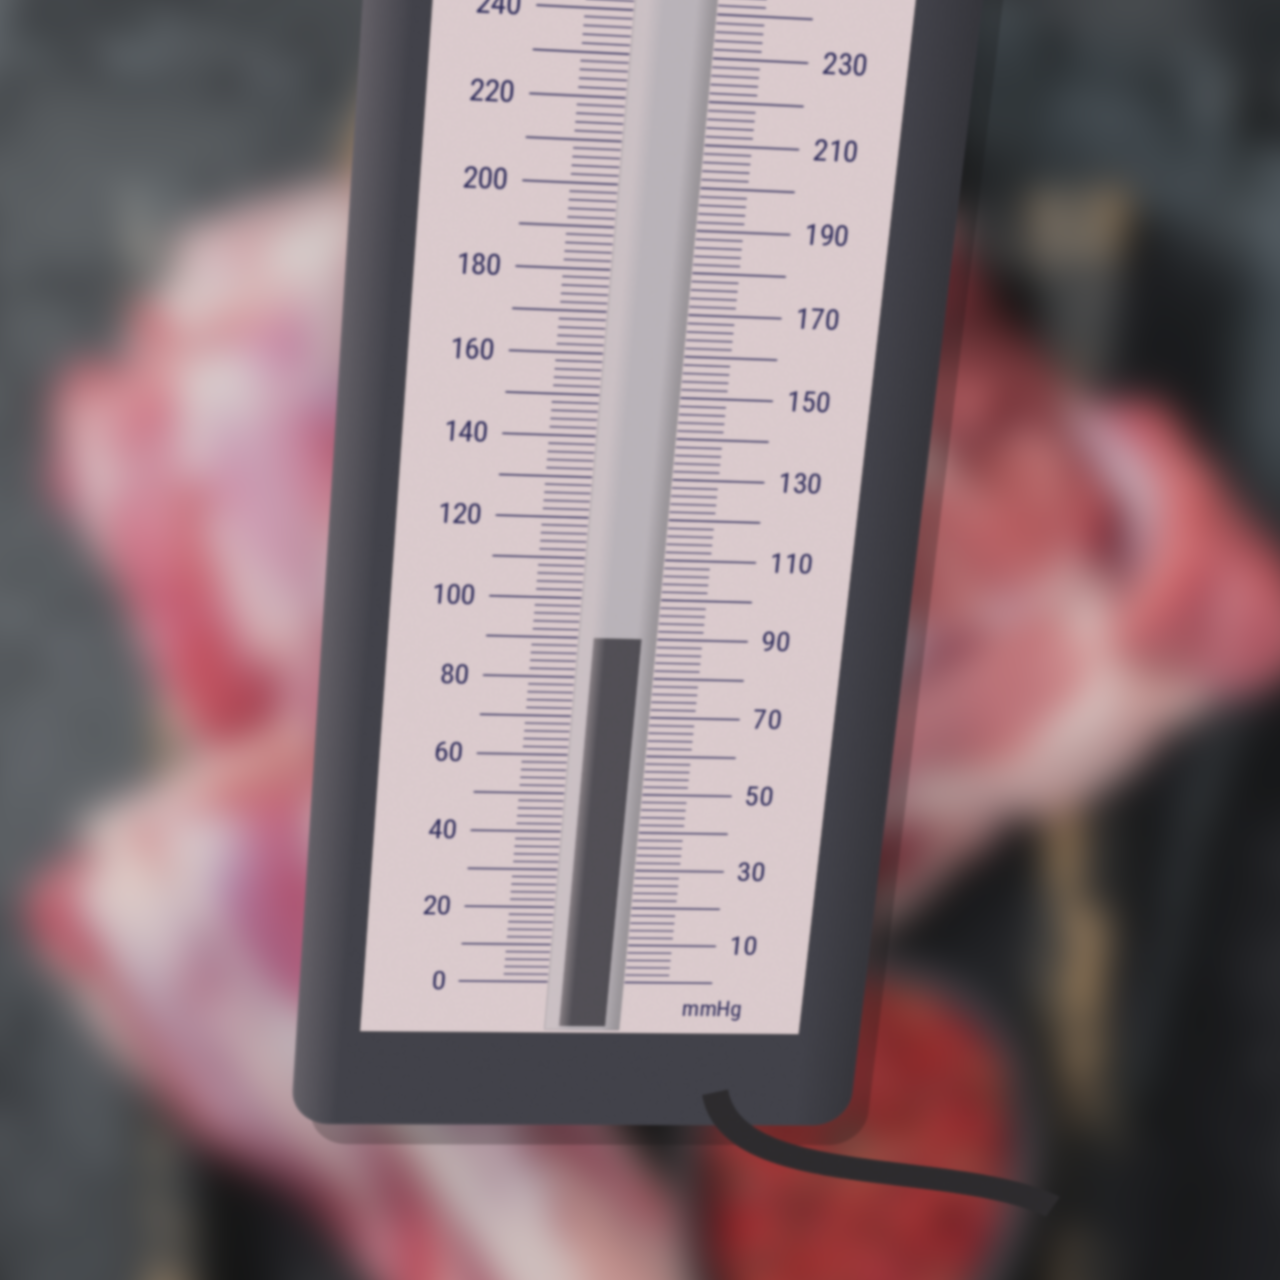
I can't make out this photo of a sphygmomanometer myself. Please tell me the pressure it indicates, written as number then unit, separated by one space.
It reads 90 mmHg
